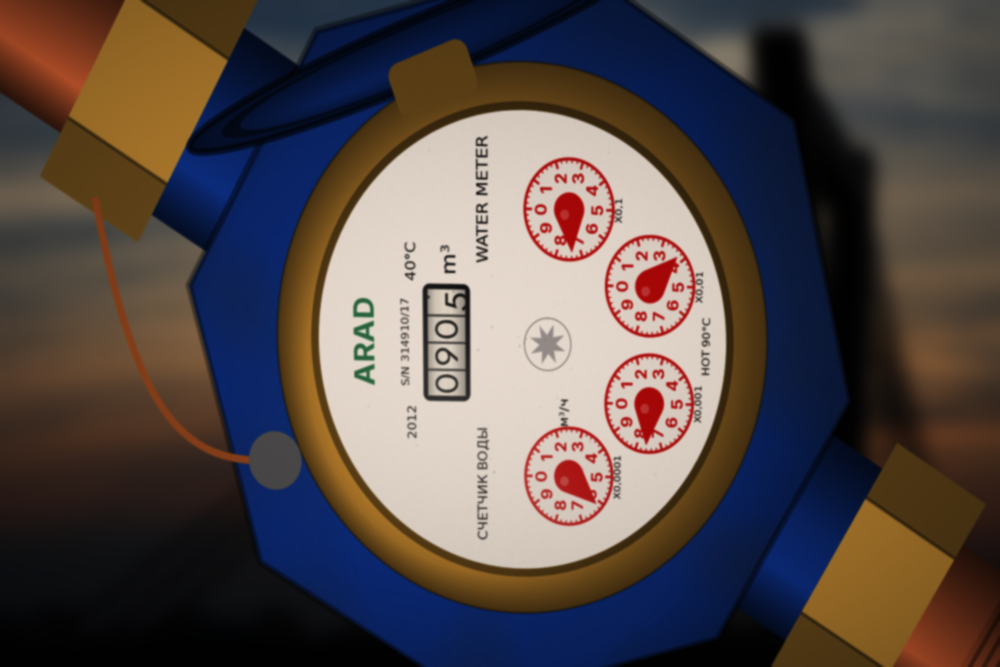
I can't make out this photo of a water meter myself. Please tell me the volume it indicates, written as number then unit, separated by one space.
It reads 904.7376 m³
